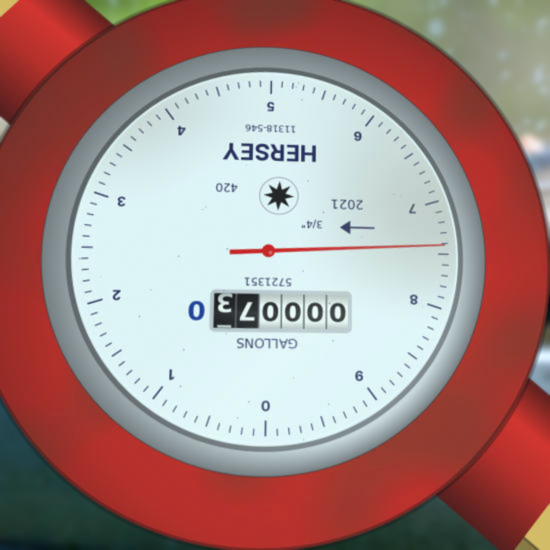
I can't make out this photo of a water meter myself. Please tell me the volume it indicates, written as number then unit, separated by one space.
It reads 727.4 gal
